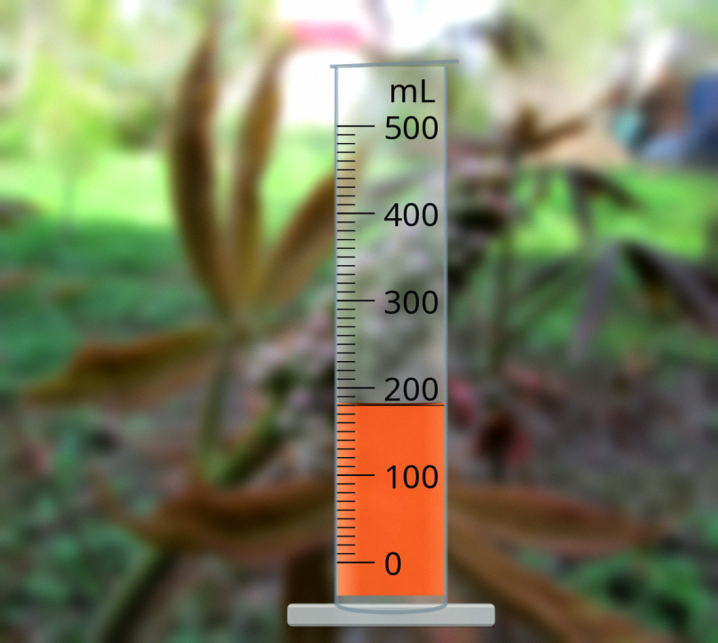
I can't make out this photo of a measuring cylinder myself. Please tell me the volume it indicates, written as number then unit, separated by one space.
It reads 180 mL
